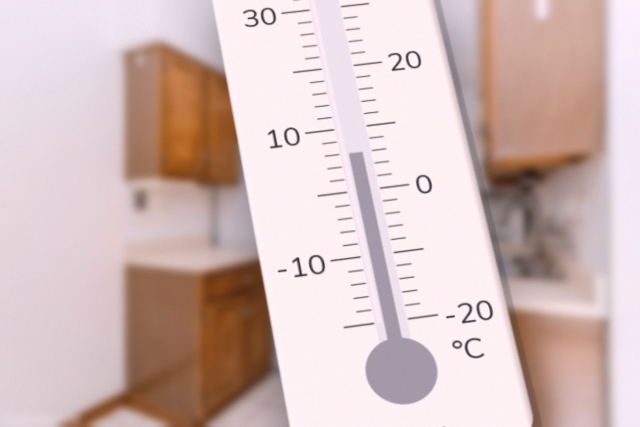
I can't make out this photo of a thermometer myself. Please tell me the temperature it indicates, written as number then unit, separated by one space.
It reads 6 °C
